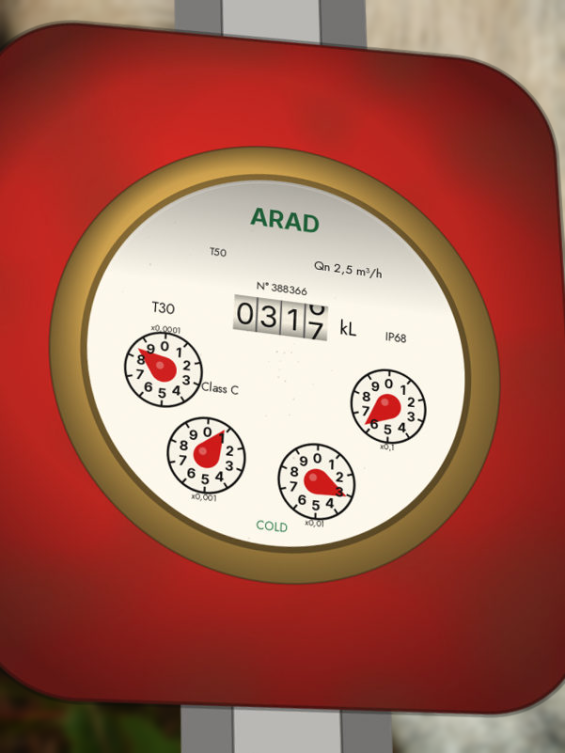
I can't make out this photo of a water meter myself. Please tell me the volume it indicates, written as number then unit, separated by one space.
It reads 316.6308 kL
